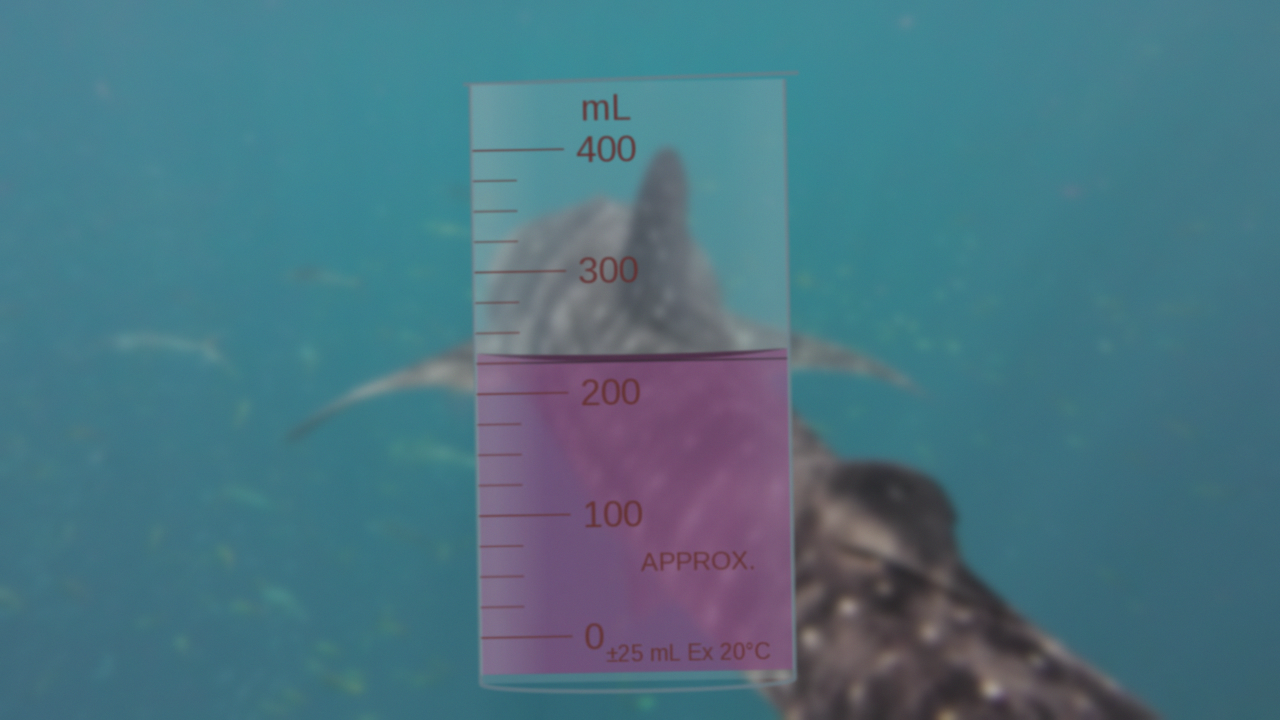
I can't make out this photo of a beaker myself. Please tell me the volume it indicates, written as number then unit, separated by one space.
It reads 225 mL
